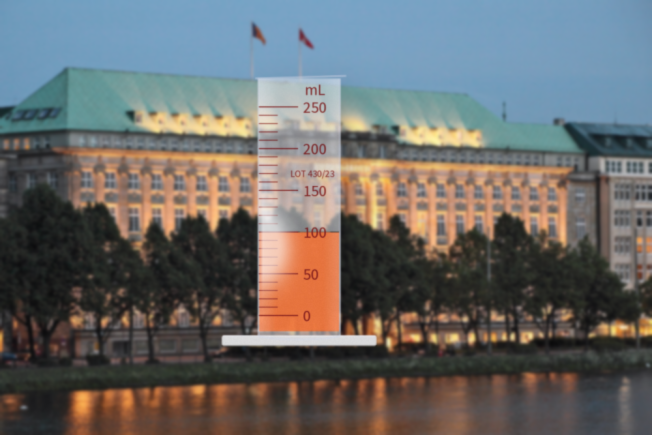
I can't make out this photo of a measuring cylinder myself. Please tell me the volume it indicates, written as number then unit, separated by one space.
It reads 100 mL
